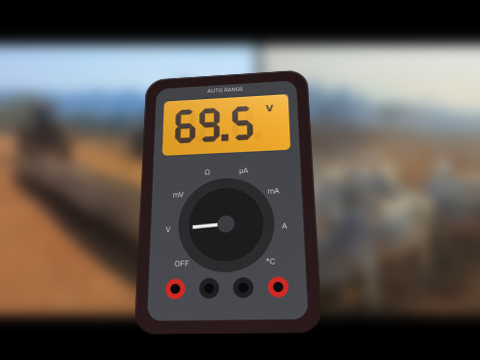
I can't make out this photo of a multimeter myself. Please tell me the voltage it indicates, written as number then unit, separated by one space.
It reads 69.5 V
